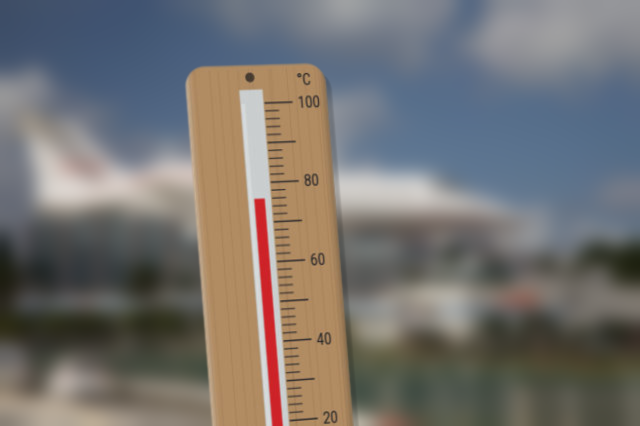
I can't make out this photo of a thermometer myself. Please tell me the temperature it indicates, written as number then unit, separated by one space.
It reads 76 °C
